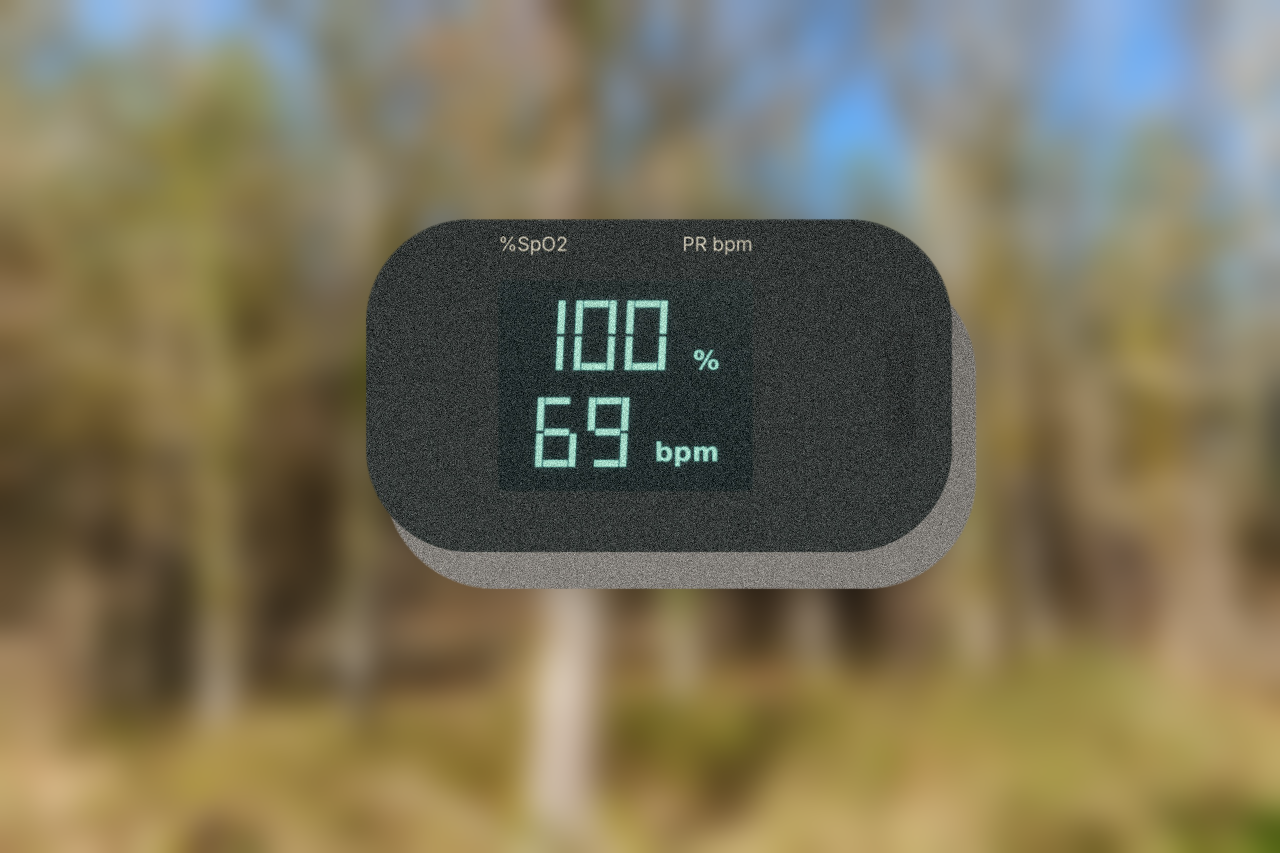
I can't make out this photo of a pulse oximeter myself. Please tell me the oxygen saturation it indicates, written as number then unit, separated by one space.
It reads 100 %
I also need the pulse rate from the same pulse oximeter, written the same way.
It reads 69 bpm
